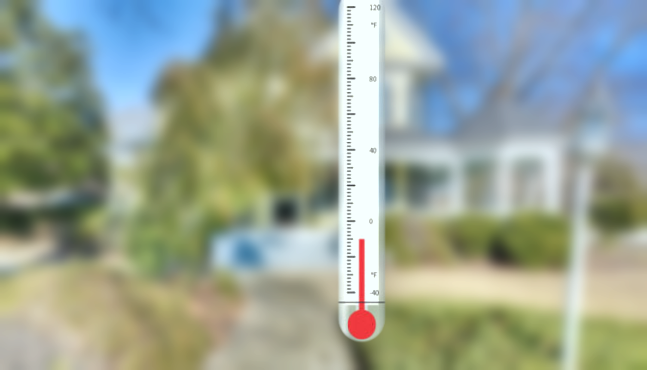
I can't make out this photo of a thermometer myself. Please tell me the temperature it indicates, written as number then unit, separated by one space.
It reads -10 °F
